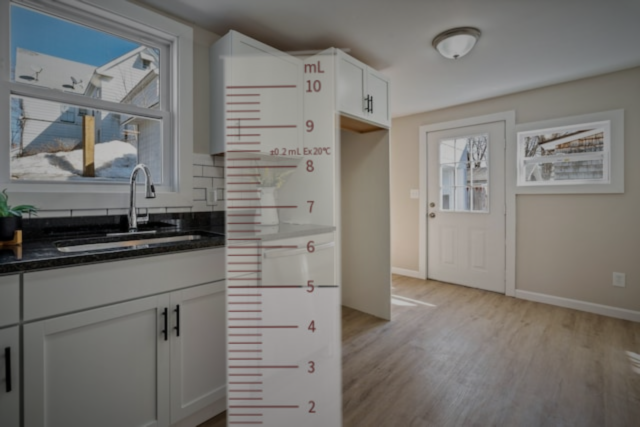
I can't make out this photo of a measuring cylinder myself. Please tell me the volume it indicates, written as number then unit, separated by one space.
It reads 5 mL
